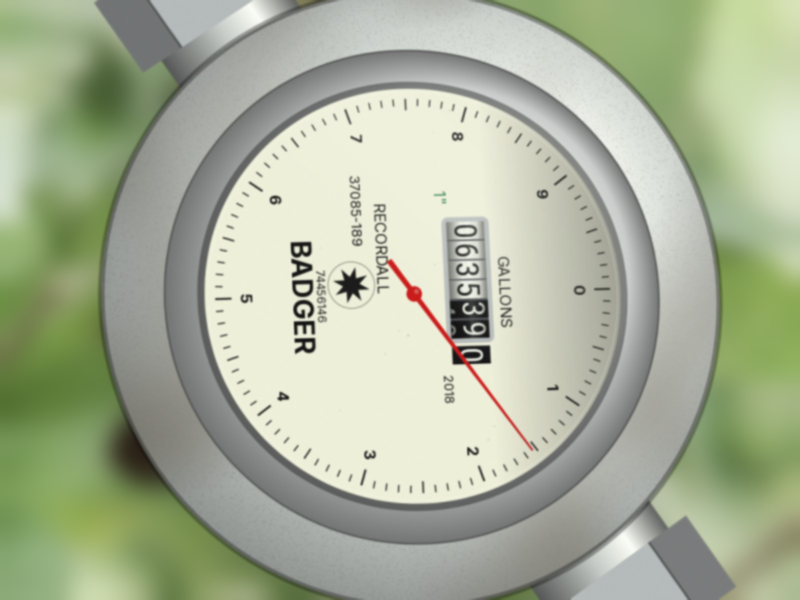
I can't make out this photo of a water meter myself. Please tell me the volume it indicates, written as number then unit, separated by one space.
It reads 635391.5 gal
